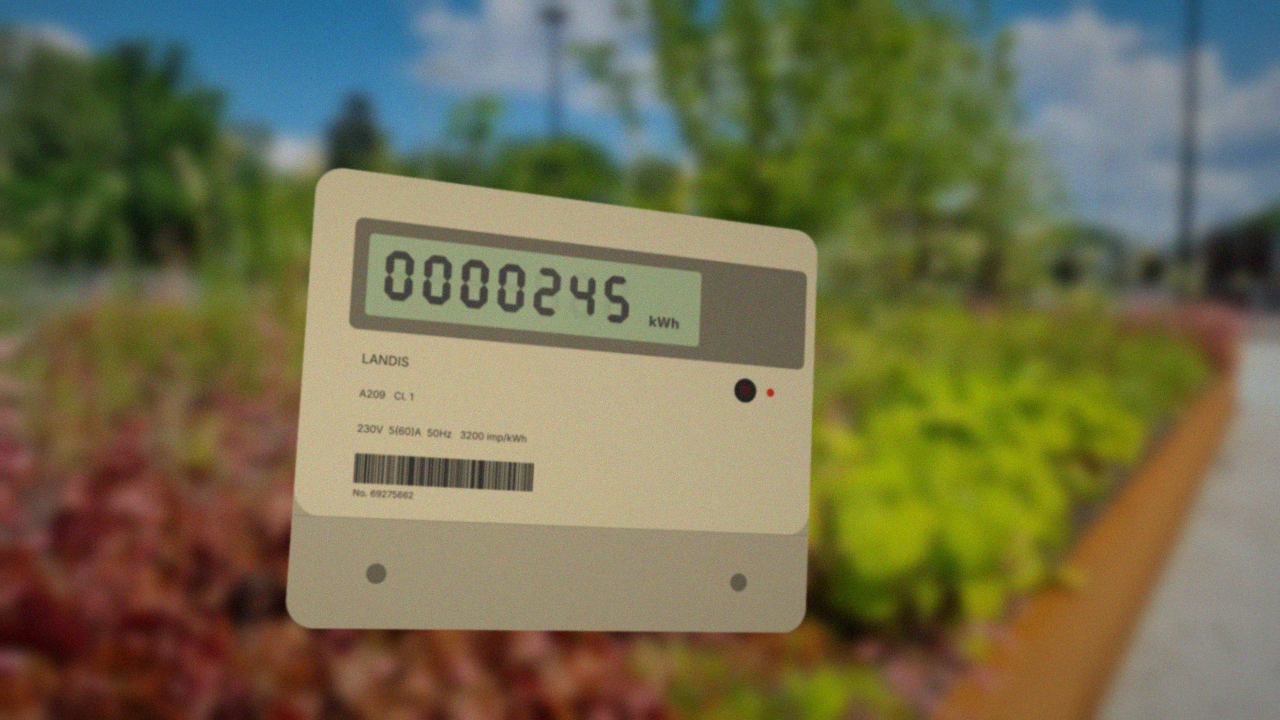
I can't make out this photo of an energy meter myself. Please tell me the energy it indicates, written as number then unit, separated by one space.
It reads 245 kWh
